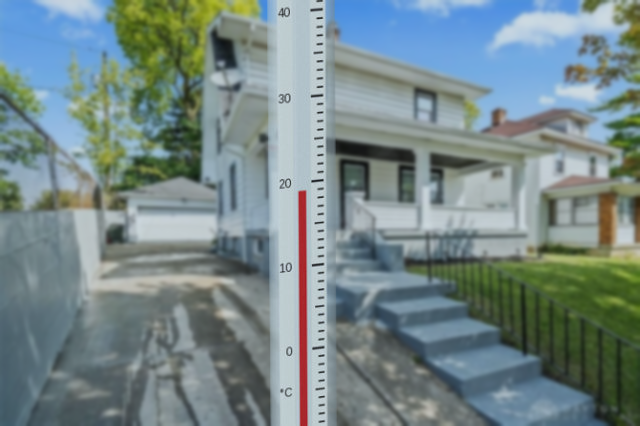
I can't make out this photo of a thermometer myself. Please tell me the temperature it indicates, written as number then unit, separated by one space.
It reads 19 °C
